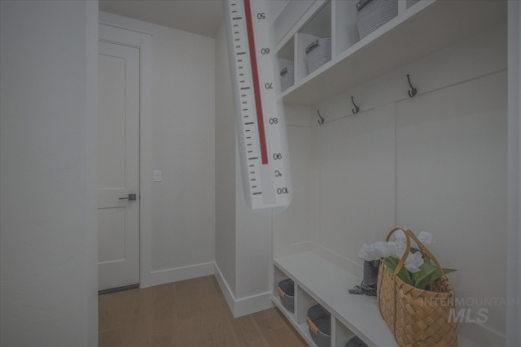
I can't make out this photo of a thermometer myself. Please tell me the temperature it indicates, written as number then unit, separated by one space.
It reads 92 °C
